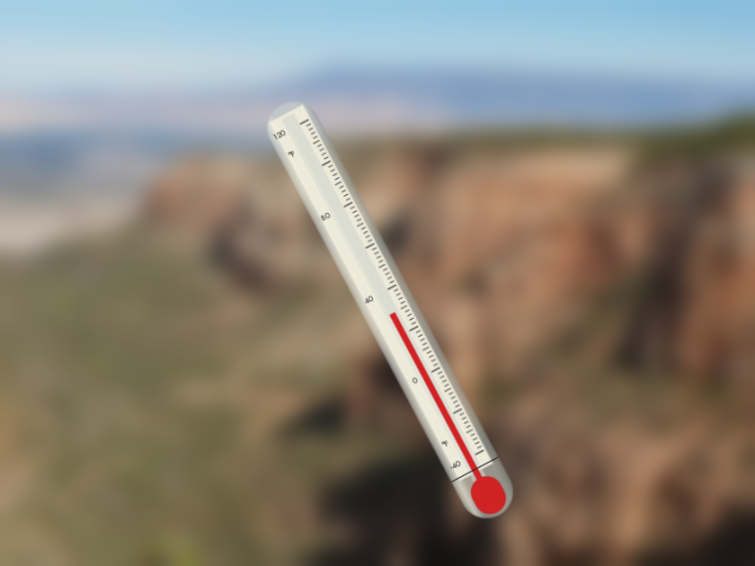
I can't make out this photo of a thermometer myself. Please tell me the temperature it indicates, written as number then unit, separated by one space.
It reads 30 °F
